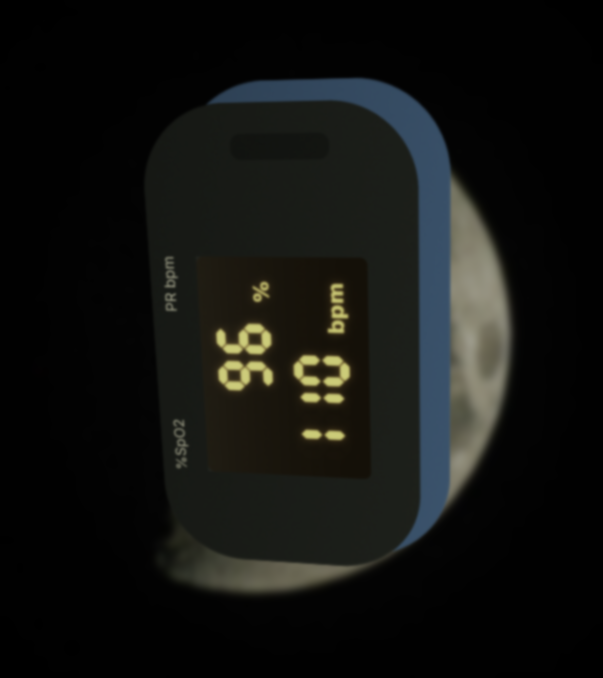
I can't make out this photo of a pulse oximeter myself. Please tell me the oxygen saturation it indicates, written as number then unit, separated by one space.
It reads 96 %
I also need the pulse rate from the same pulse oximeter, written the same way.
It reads 110 bpm
